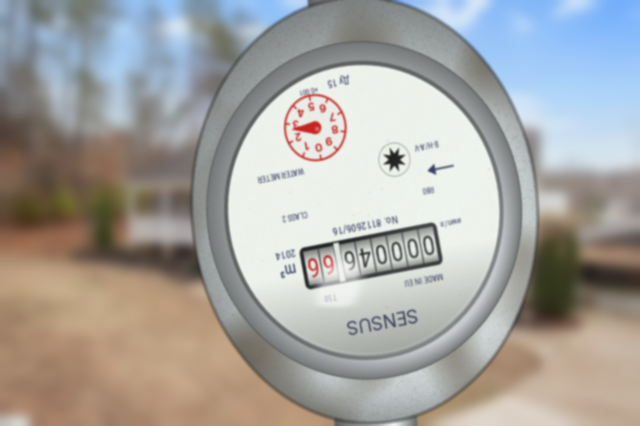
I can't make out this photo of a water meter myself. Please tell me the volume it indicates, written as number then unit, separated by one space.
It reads 46.662 m³
